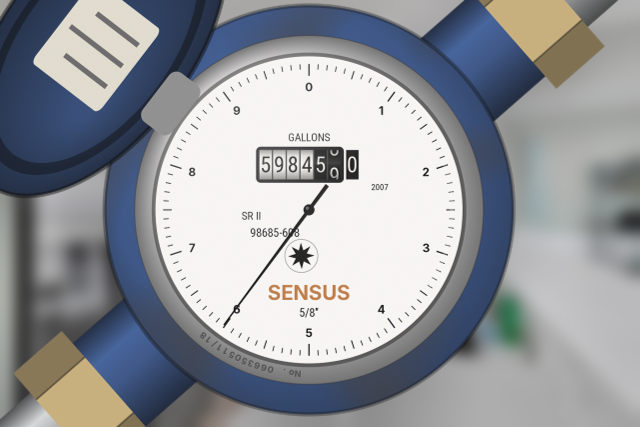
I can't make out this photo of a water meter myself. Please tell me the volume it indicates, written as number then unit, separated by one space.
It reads 5984586.0 gal
